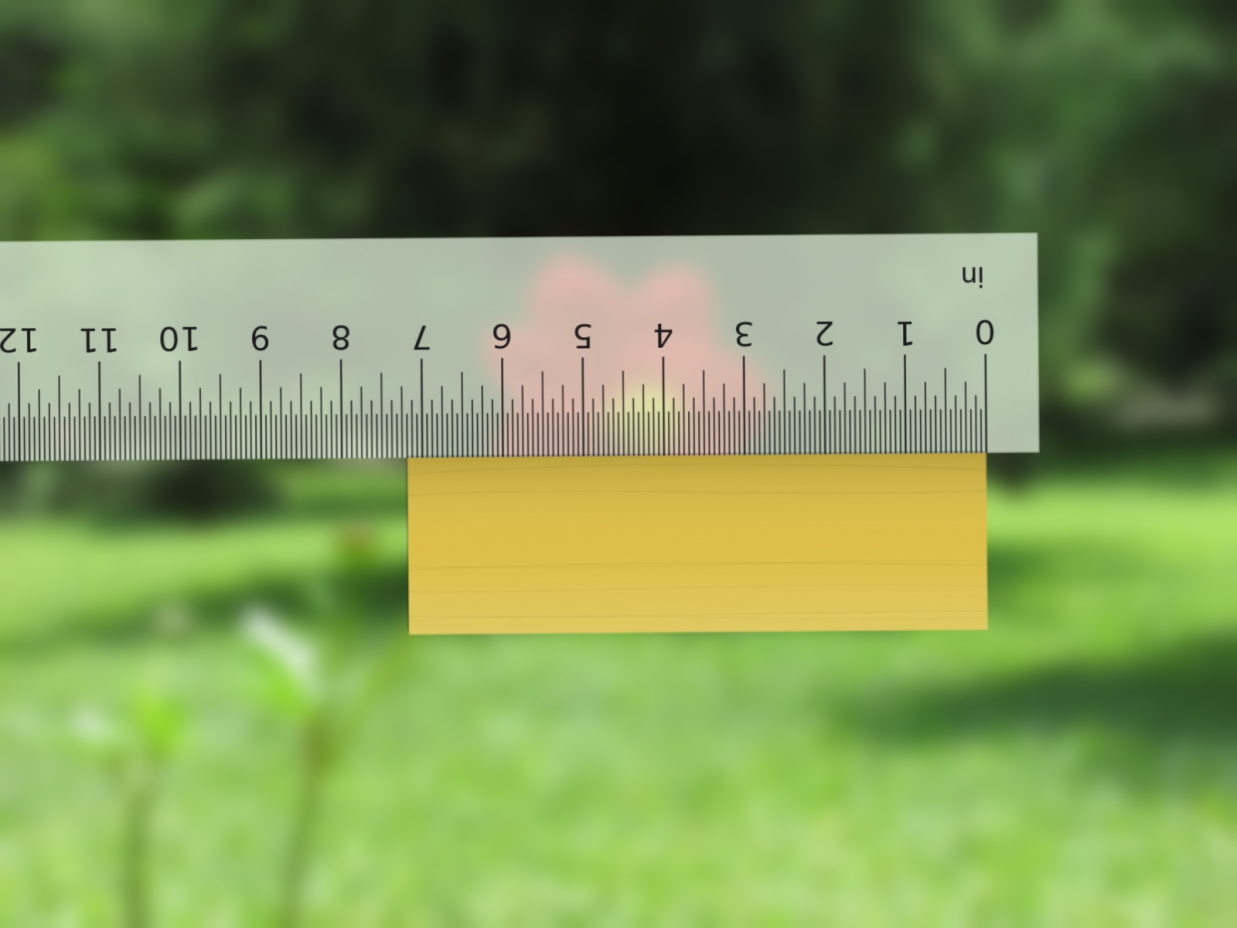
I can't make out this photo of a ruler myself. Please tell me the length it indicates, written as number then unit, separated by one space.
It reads 7.1875 in
